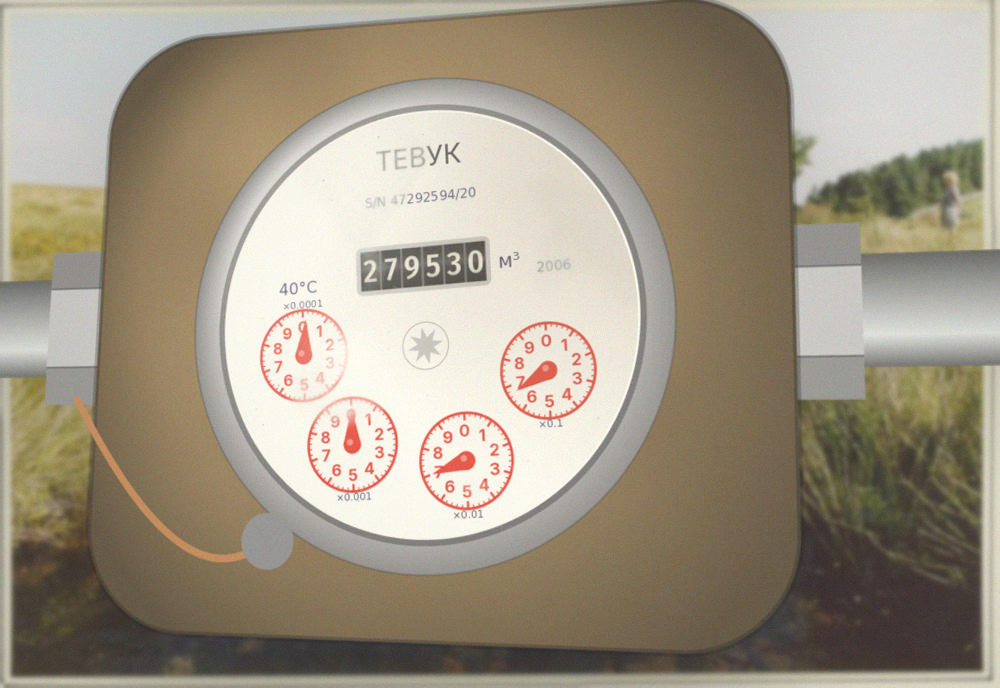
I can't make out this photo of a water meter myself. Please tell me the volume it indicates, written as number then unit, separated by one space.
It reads 279530.6700 m³
